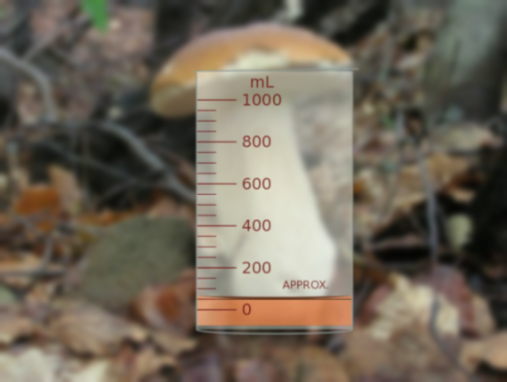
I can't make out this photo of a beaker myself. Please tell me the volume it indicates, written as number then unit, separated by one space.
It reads 50 mL
